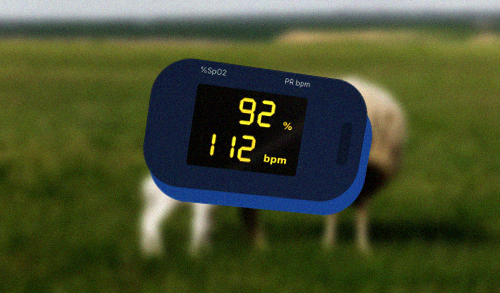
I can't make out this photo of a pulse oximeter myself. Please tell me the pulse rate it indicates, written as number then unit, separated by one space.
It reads 112 bpm
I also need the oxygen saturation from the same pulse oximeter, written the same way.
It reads 92 %
